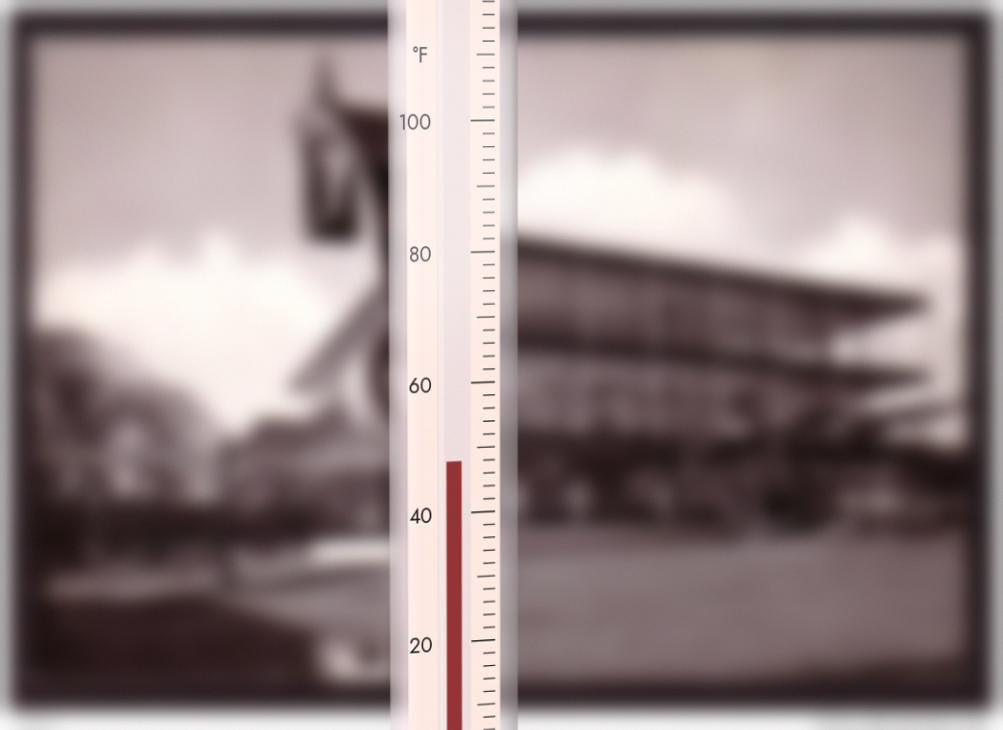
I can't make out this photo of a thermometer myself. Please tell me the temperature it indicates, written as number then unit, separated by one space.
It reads 48 °F
